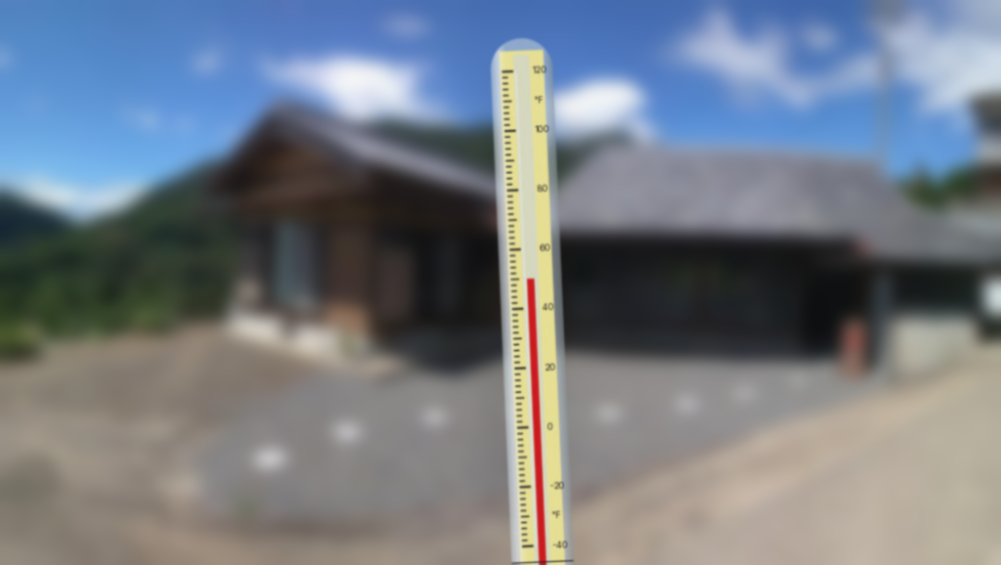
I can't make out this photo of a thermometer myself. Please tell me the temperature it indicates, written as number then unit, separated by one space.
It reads 50 °F
